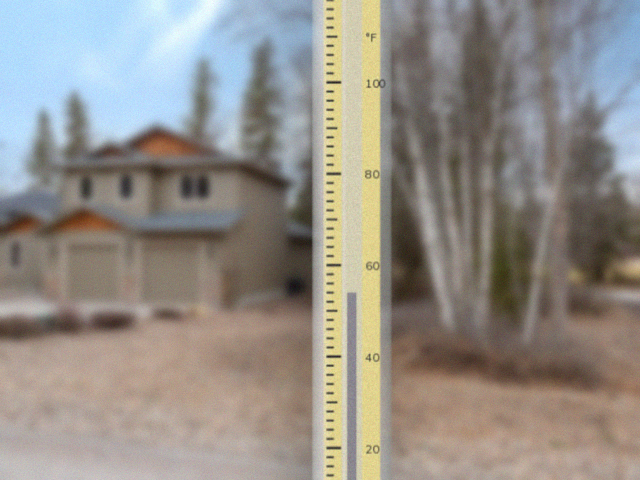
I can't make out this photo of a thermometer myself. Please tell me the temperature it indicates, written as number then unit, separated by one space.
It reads 54 °F
